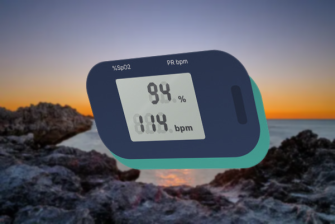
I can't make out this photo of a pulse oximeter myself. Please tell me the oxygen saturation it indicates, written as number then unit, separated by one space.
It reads 94 %
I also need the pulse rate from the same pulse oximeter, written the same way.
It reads 114 bpm
